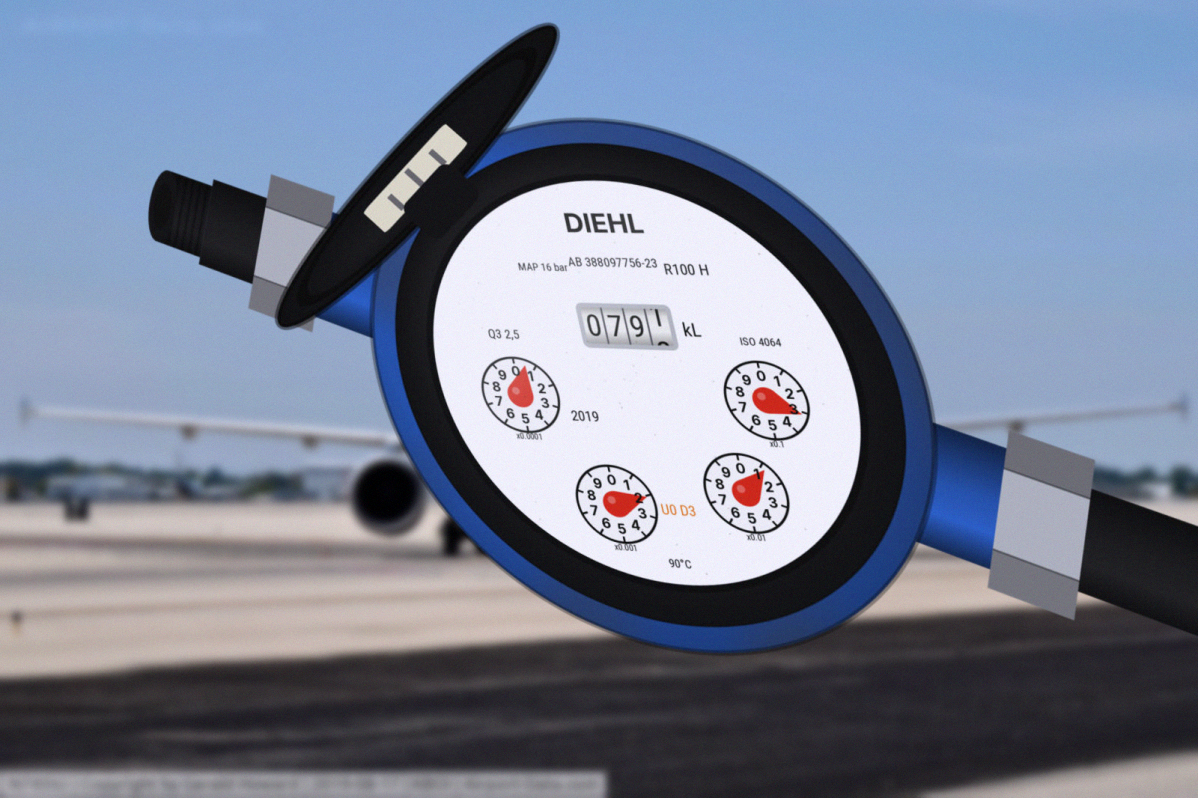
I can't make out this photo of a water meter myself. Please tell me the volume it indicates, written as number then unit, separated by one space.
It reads 791.3120 kL
